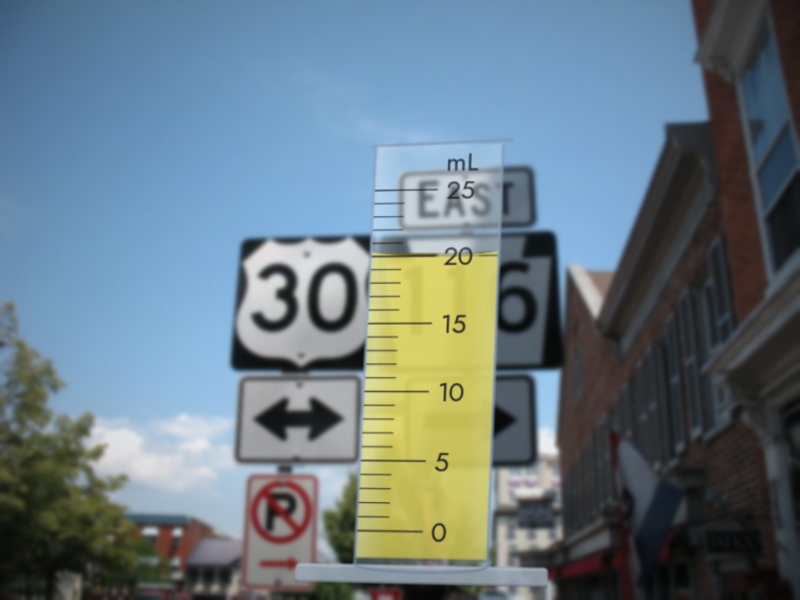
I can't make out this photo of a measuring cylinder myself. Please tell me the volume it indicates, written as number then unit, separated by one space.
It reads 20 mL
